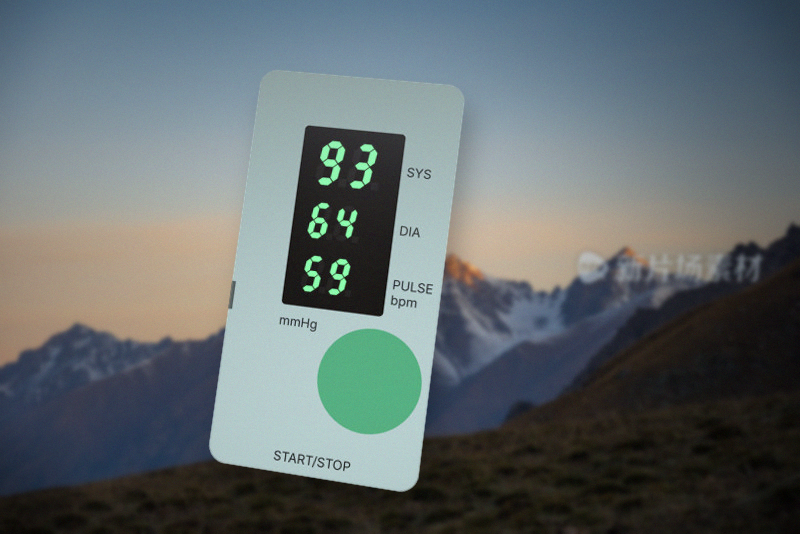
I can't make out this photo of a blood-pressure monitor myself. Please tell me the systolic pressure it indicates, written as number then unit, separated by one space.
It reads 93 mmHg
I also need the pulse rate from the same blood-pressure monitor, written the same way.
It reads 59 bpm
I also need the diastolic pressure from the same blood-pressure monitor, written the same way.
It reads 64 mmHg
